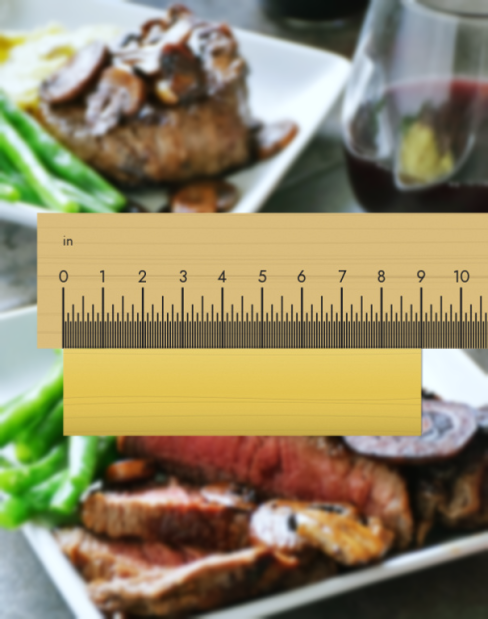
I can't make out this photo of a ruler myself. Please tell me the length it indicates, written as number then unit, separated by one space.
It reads 9 in
